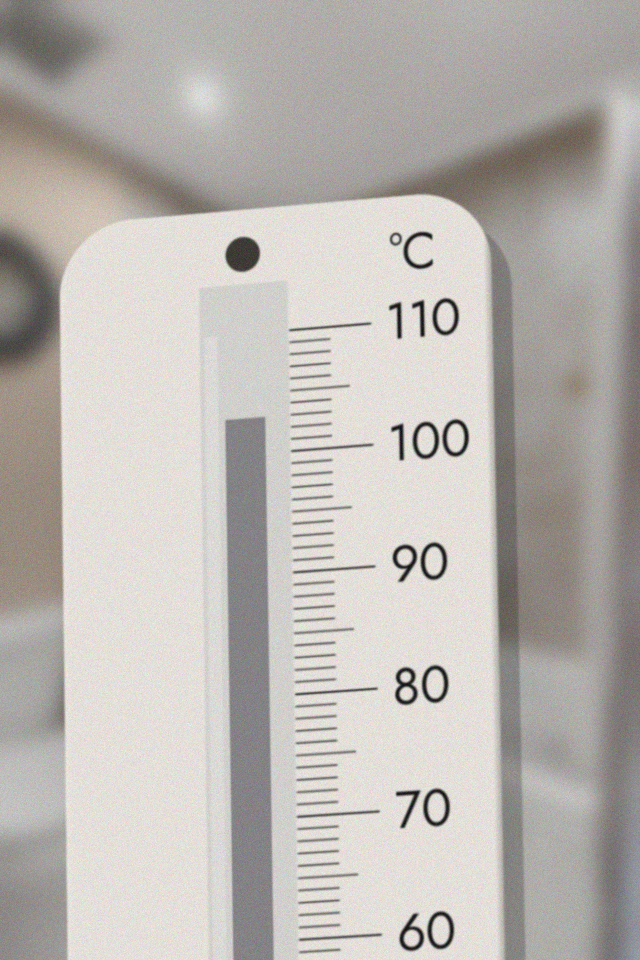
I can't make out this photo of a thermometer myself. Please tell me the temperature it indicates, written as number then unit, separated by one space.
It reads 103 °C
